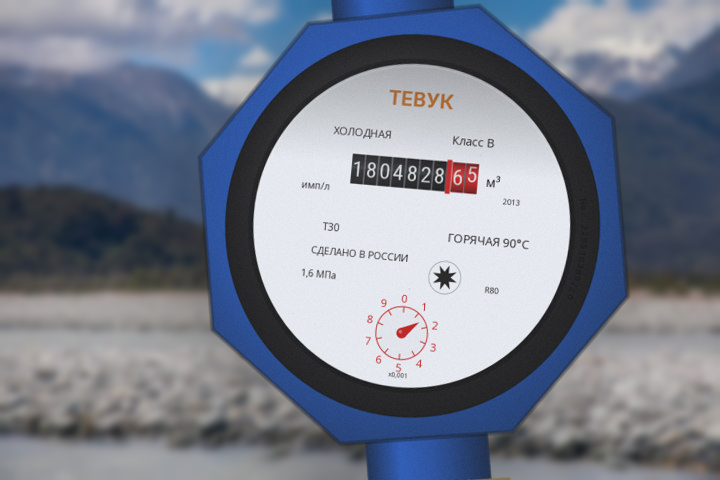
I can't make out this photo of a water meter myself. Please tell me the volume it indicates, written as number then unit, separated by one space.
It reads 1804828.651 m³
